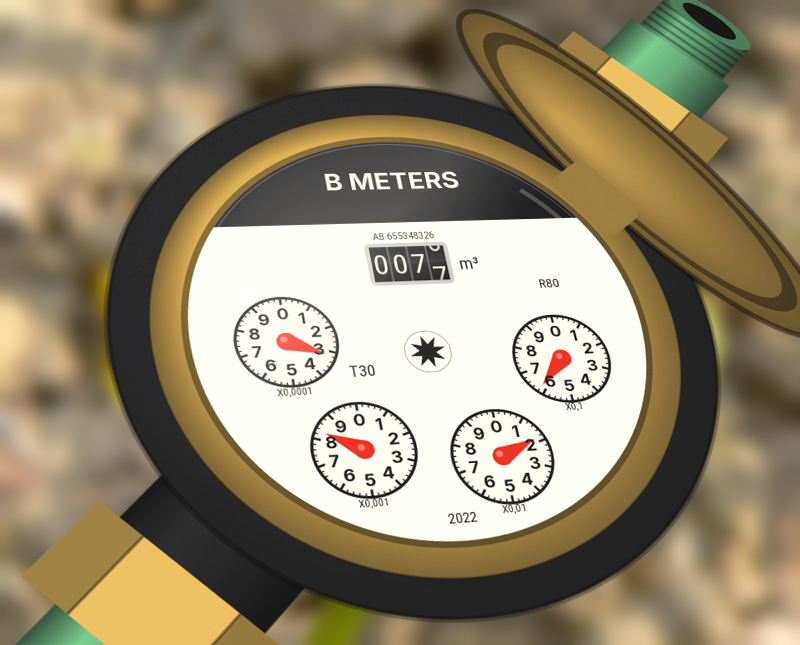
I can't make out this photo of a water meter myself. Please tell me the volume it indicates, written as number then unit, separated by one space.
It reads 76.6183 m³
